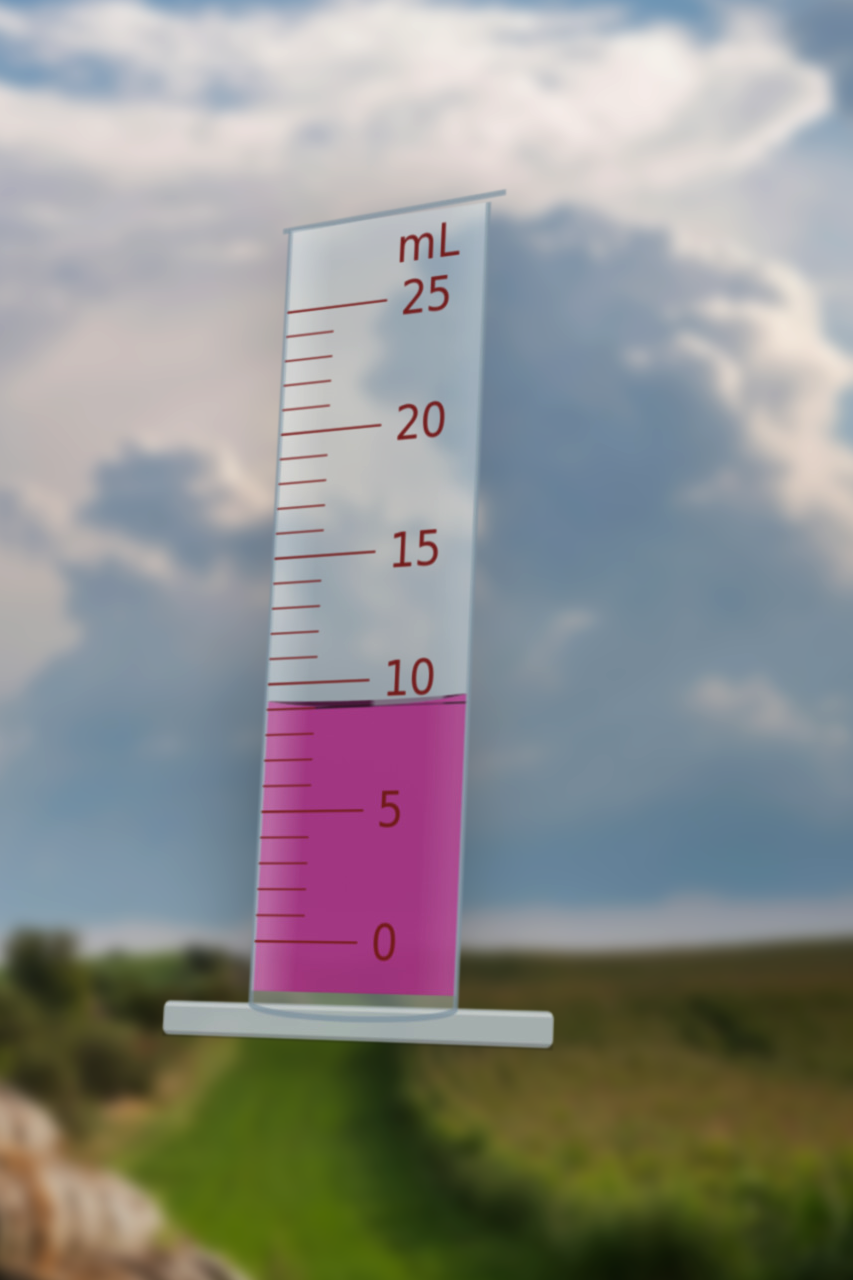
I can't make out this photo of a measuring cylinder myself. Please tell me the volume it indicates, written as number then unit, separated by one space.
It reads 9 mL
